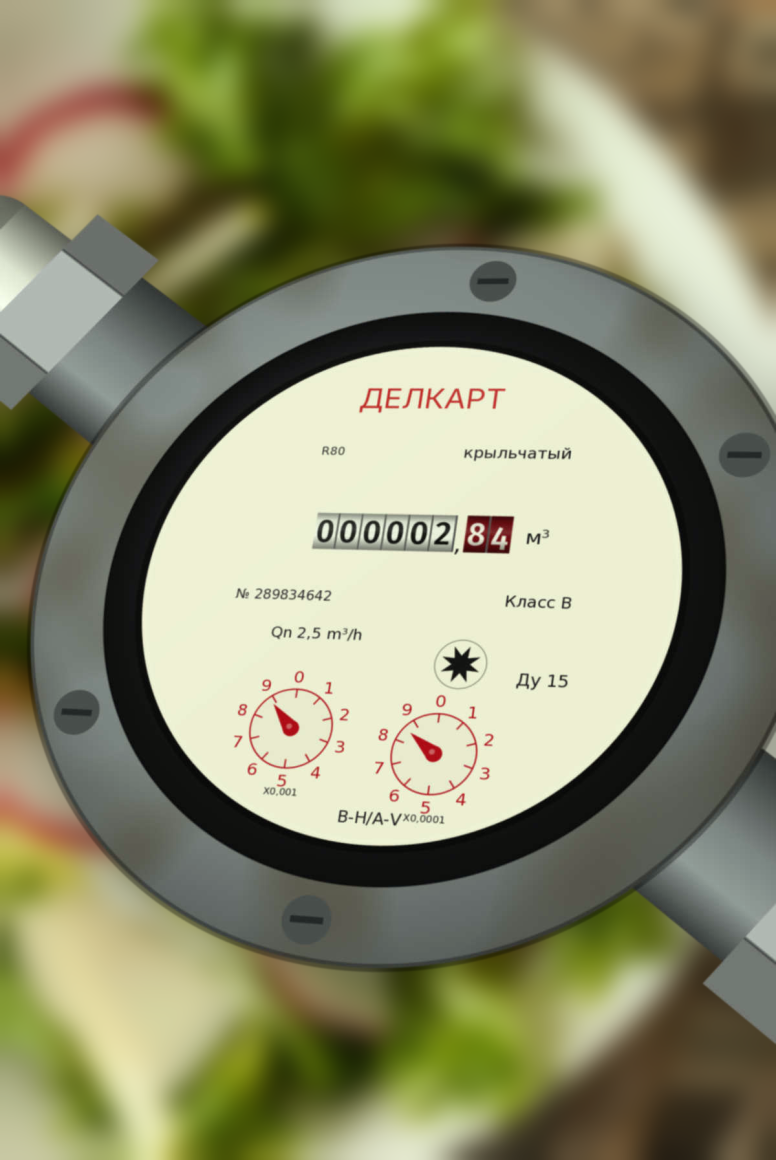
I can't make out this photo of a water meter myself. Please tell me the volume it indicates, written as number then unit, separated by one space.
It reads 2.8388 m³
